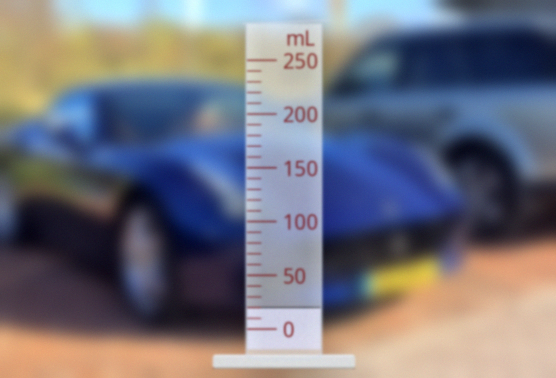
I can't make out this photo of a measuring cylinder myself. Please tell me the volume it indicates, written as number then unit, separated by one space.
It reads 20 mL
